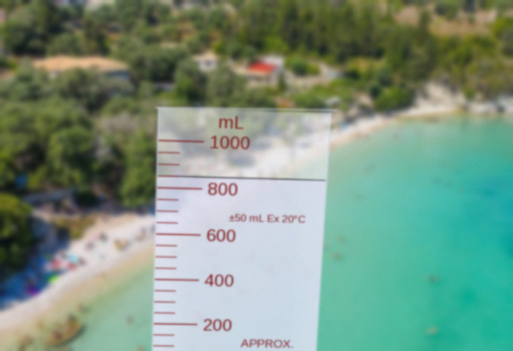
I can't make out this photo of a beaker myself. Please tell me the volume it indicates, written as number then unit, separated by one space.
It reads 850 mL
